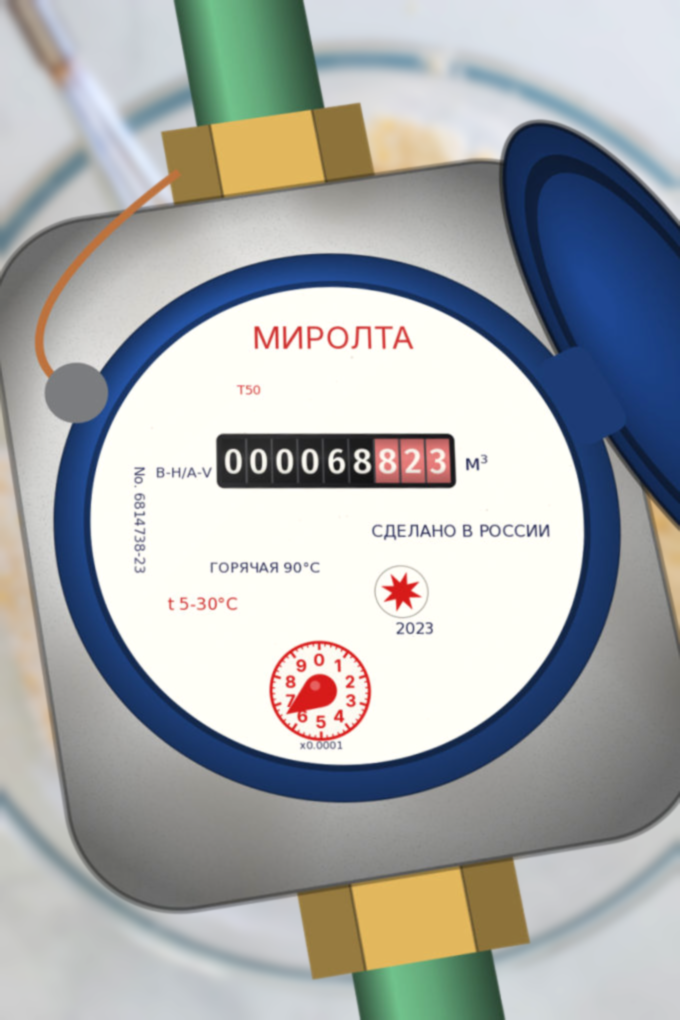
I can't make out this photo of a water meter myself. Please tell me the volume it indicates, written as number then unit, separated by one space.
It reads 68.8236 m³
